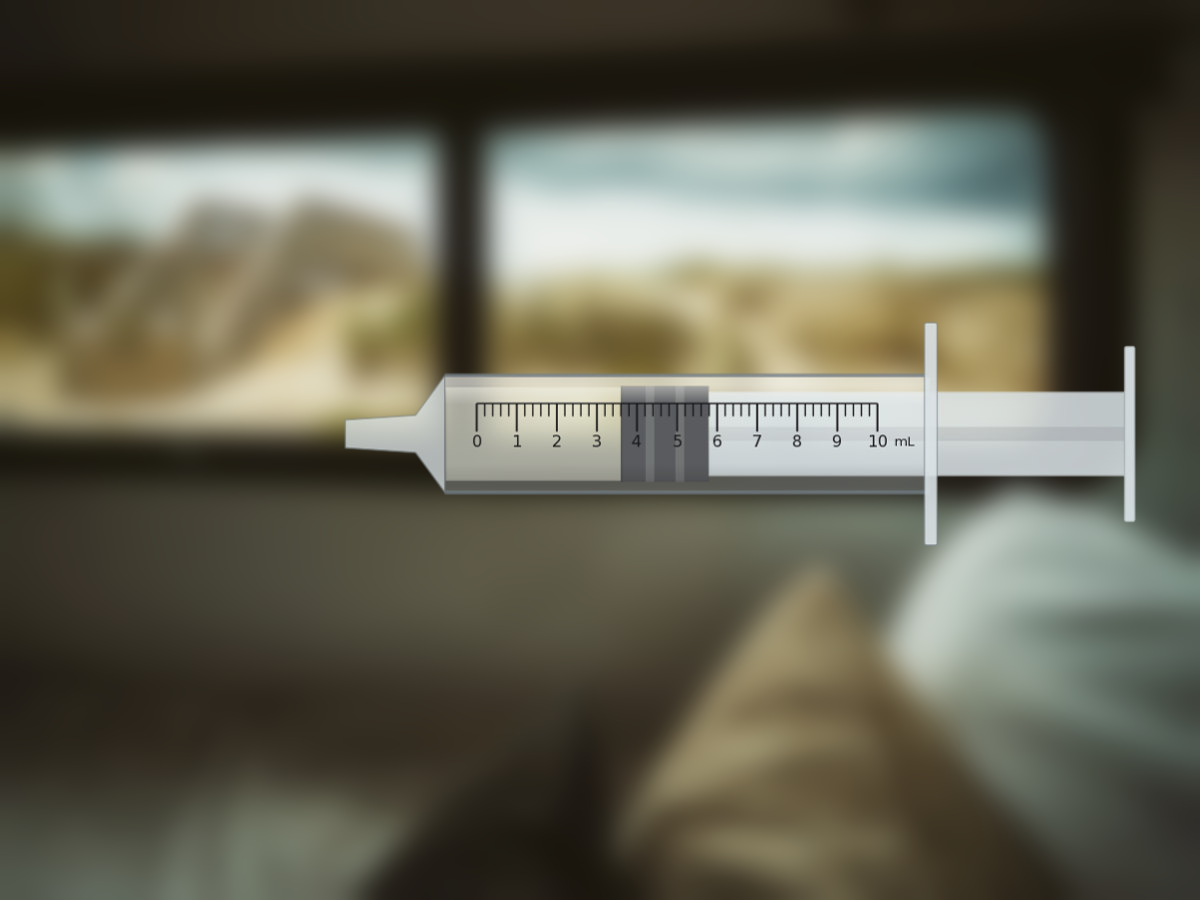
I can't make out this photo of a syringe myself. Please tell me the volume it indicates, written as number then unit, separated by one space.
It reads 3.6 mL
